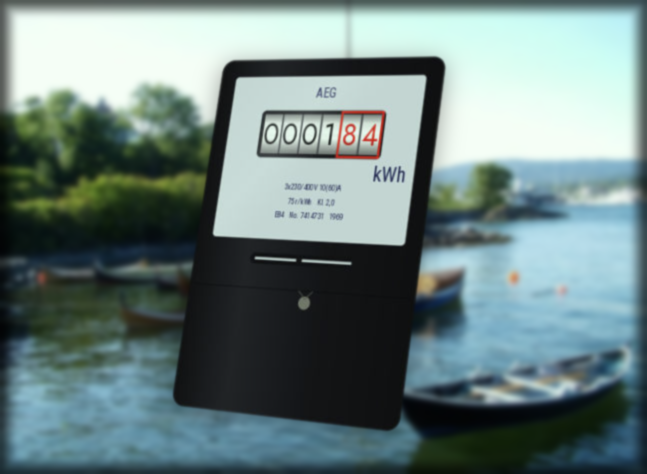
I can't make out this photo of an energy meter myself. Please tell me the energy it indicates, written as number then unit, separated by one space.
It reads 1.84 kWh
